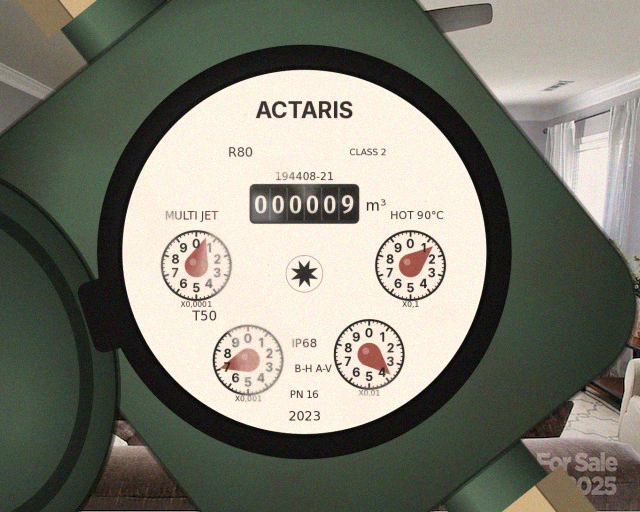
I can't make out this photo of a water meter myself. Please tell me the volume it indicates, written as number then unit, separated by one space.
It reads 9.1370 m³
